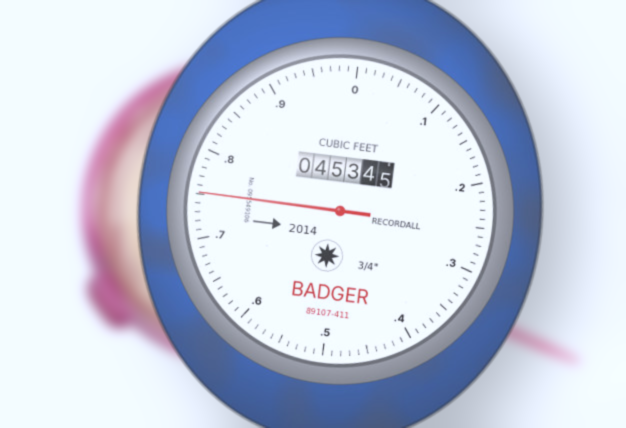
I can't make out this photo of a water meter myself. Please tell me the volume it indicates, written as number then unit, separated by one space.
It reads 45344.75 ft³
